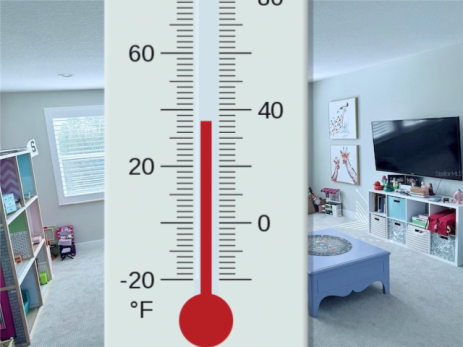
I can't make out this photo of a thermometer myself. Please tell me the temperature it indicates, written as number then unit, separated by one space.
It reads 36 °F
